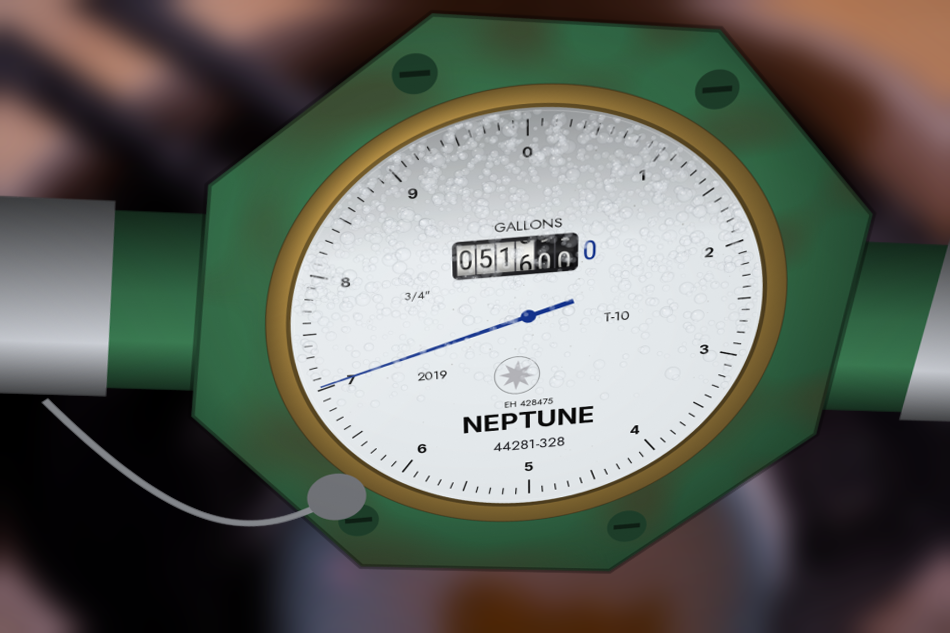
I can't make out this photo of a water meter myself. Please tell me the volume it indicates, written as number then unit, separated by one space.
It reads 515997.0 gal
